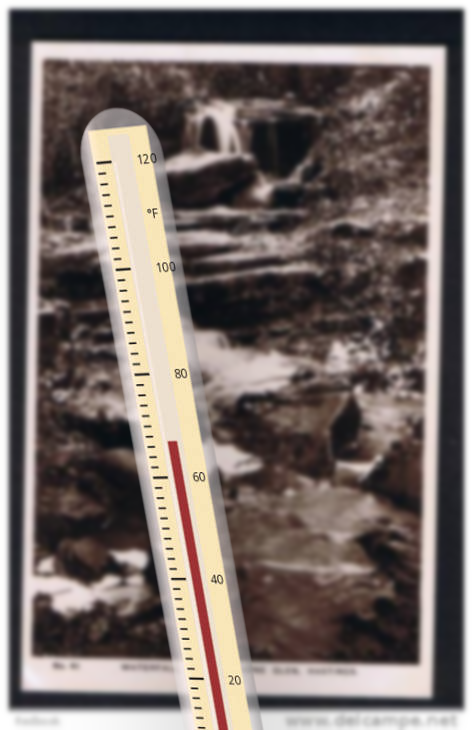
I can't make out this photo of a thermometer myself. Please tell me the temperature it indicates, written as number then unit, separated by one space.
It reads 67 °F
